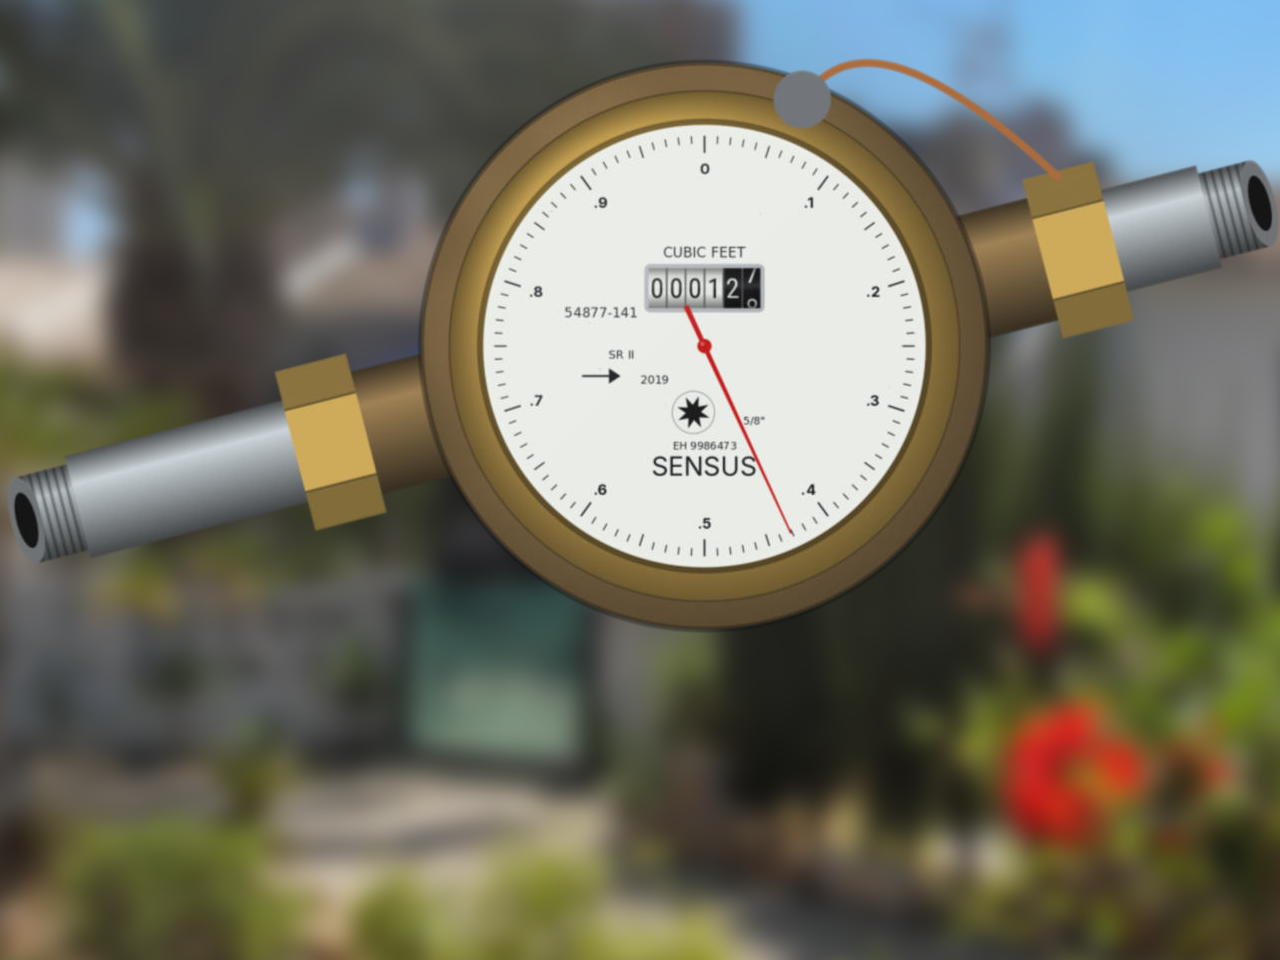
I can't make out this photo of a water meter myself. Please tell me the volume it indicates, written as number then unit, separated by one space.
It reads 127.43 ft³
